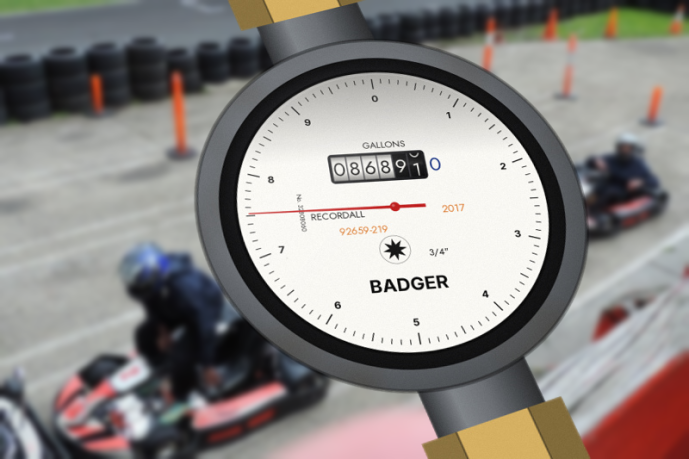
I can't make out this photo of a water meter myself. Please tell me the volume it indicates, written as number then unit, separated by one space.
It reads 868907.5 gal
